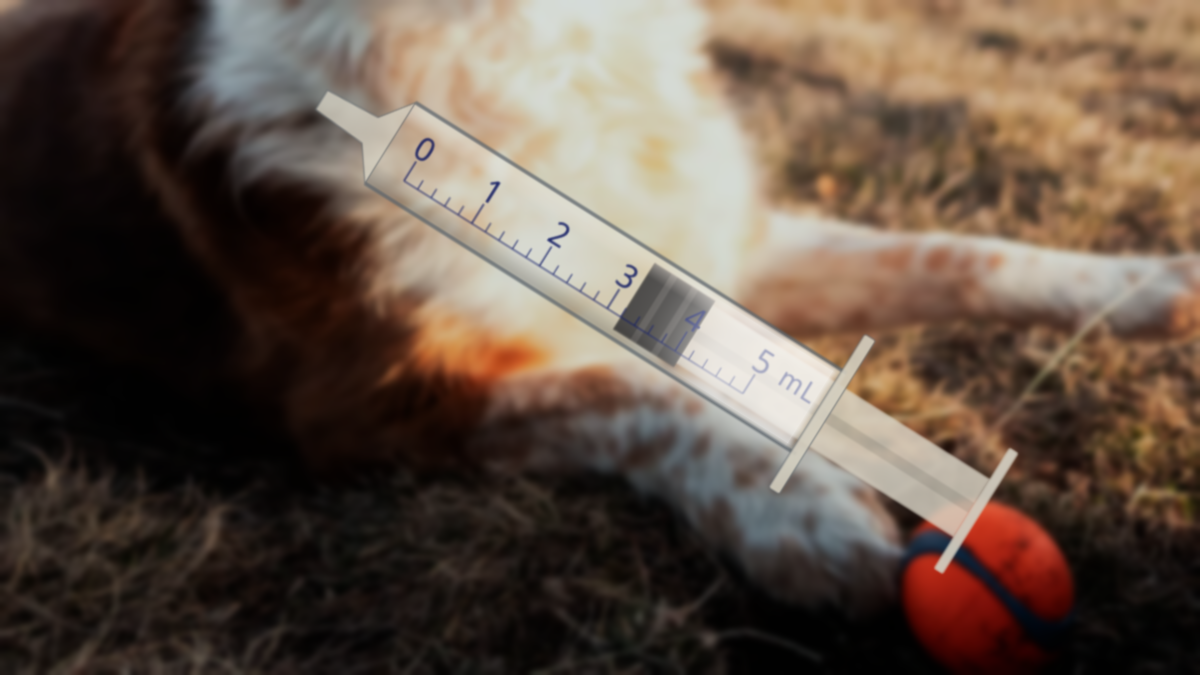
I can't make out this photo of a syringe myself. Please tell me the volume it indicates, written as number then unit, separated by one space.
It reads 3.2 mL
